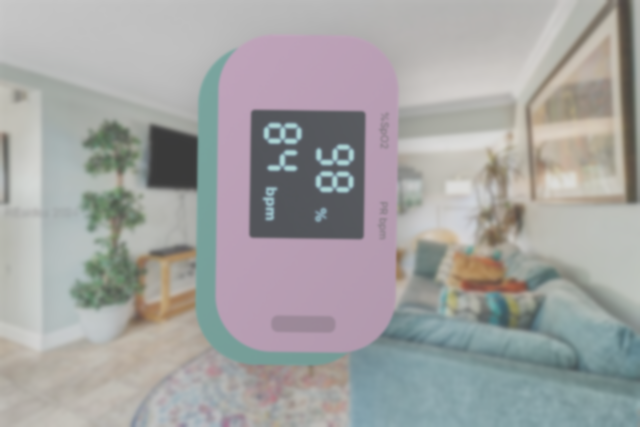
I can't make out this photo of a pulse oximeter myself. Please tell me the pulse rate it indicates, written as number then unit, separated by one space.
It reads 84 bpm
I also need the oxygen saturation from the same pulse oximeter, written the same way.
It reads 98 %
